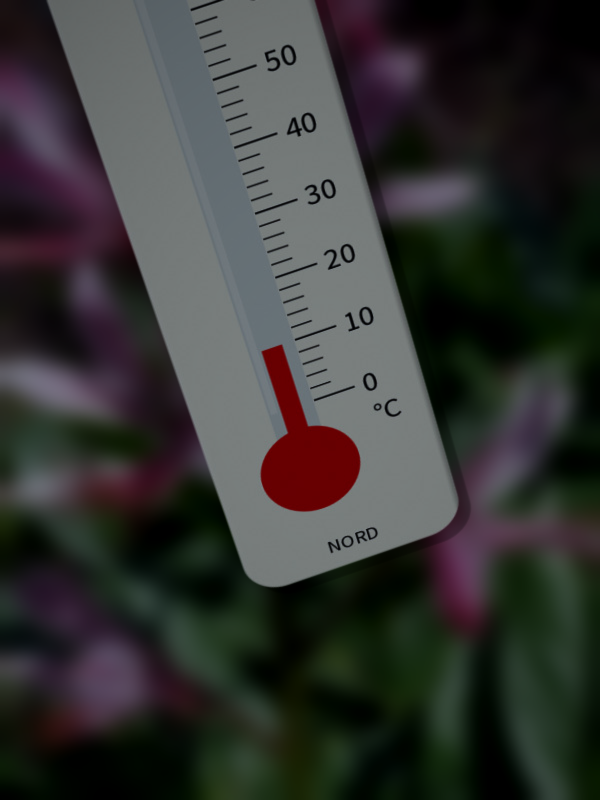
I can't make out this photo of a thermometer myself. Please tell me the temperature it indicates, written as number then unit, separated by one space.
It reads 10 °C
